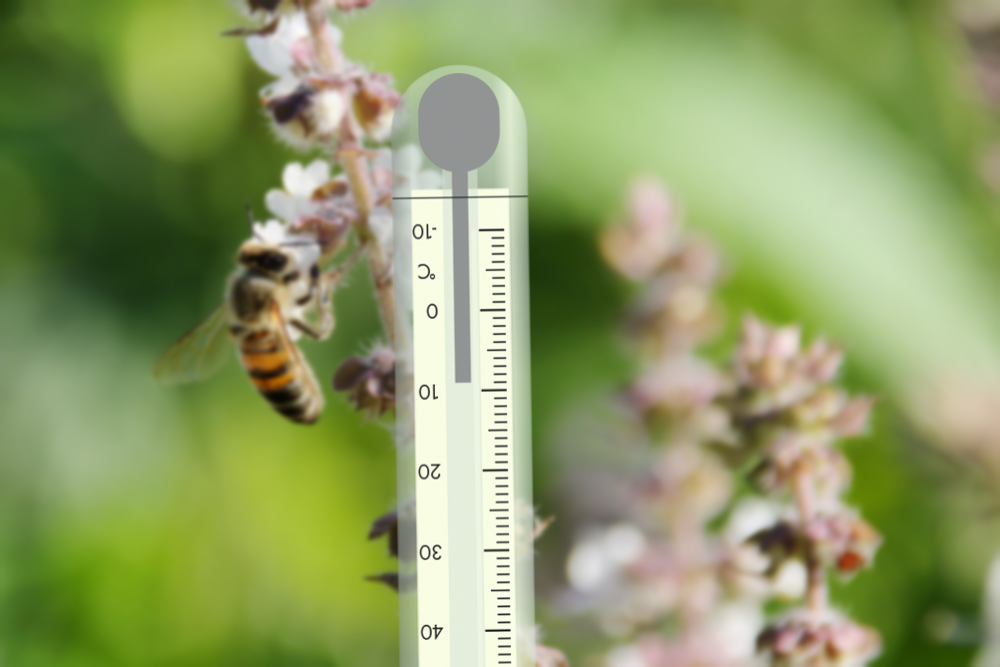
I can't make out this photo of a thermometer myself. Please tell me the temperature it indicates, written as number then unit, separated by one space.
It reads 9 °C
